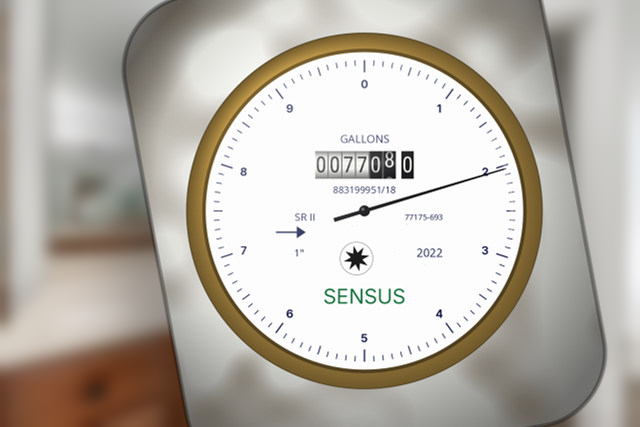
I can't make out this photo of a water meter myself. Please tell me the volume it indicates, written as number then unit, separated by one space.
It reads 77082.0 gal
